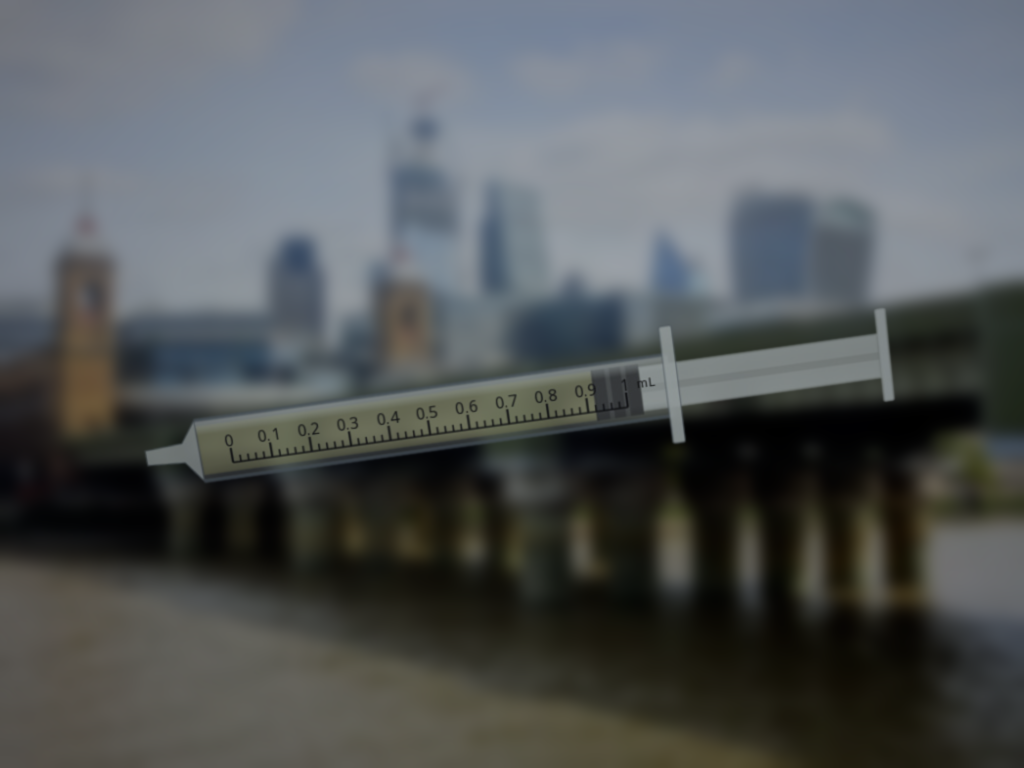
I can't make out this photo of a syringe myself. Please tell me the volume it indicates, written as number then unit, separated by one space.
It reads 0.92 mL
